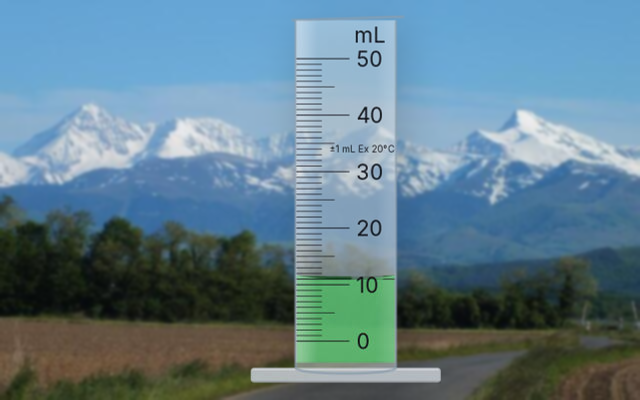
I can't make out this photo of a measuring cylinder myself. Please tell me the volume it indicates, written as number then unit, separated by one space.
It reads 11 mL
